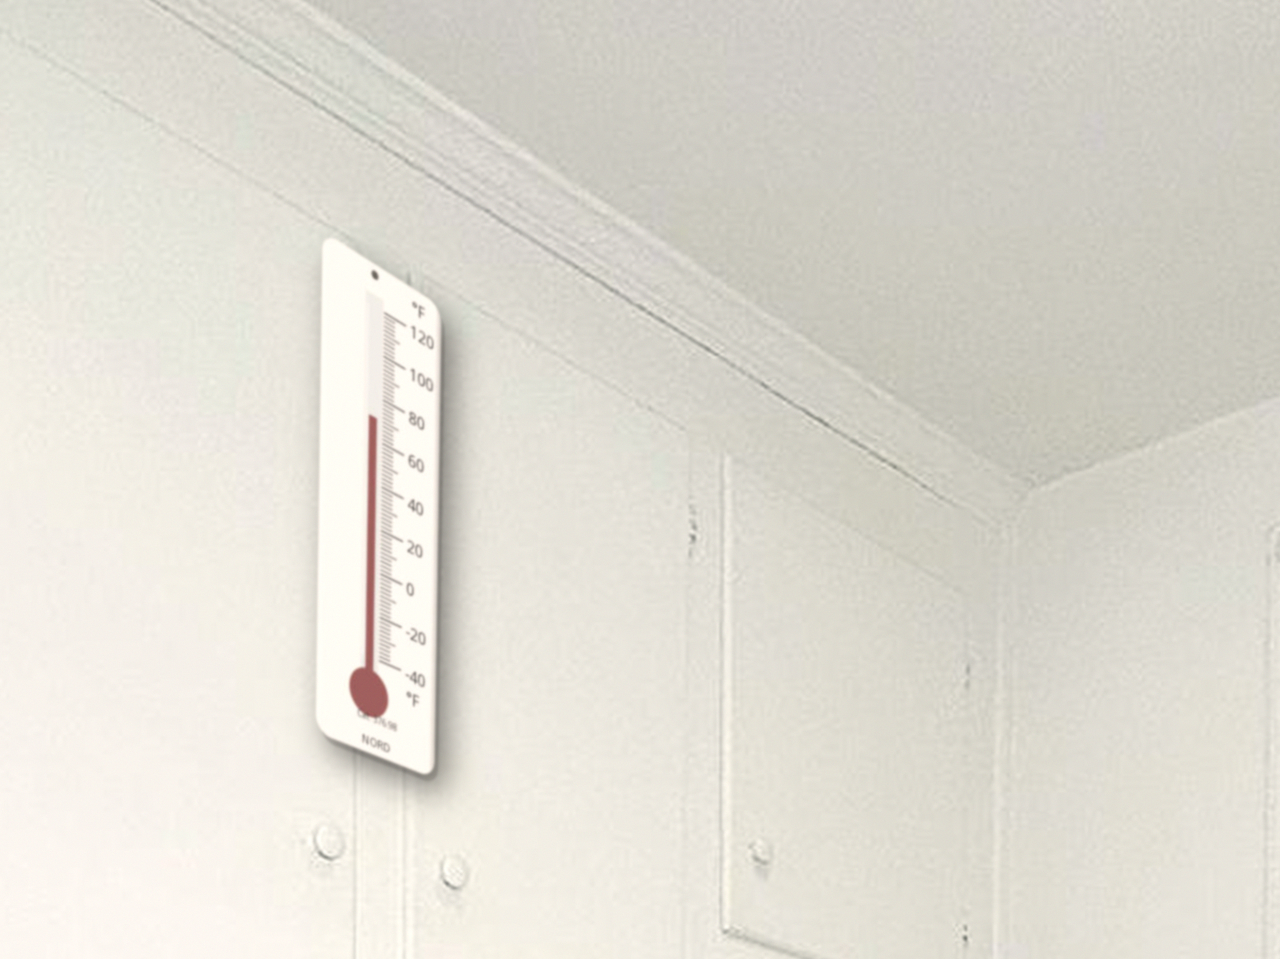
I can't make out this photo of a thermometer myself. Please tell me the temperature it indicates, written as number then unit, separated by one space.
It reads 70 °F
